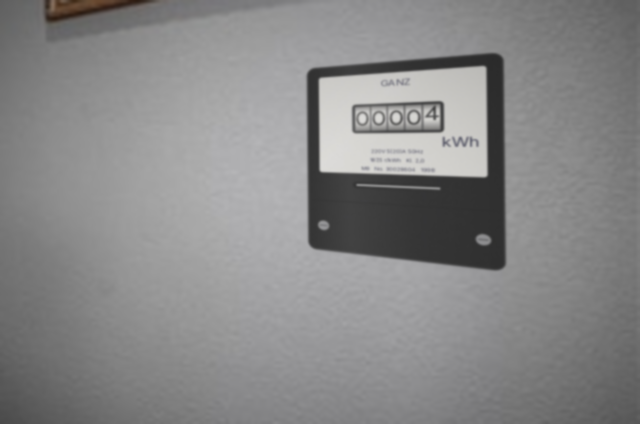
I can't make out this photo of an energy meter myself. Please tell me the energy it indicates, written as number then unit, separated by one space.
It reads 4 kWh
